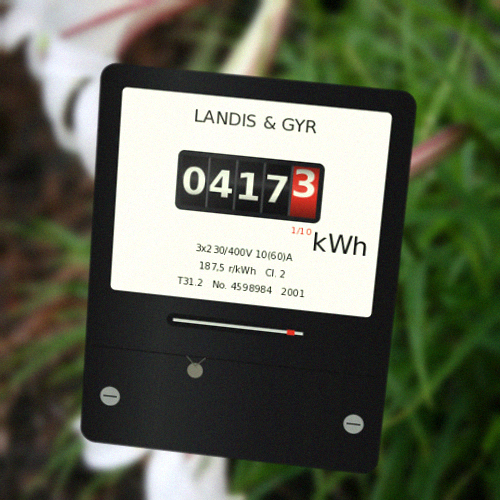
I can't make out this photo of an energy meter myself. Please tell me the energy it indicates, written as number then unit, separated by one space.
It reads 417.3 kWh
